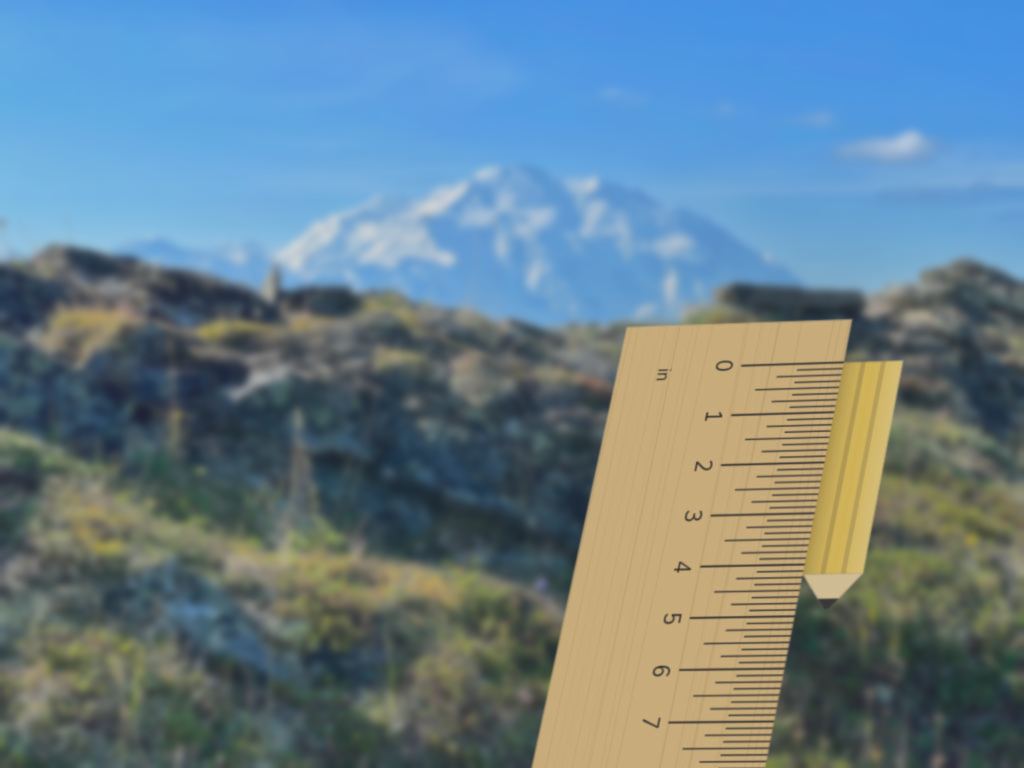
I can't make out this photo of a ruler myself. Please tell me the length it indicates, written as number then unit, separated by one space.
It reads 4.875 in
